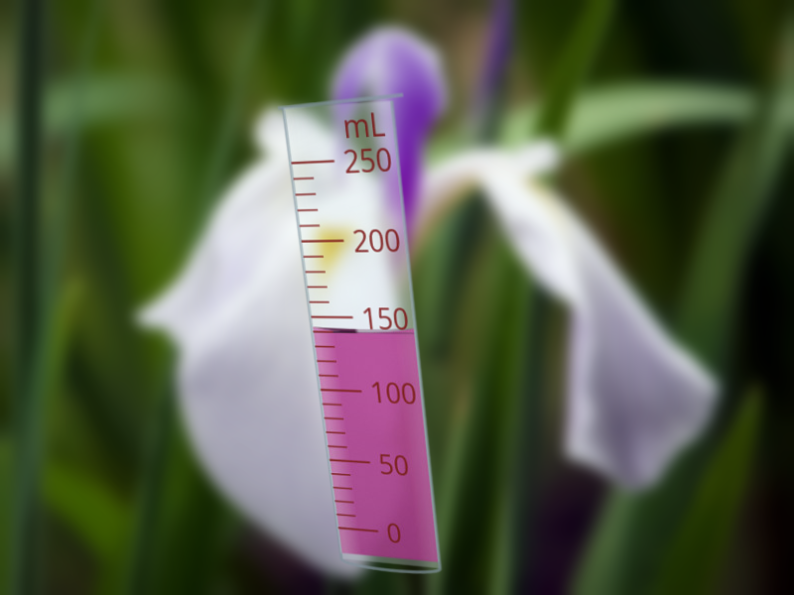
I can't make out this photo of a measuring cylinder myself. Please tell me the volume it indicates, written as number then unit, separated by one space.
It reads 140 mL
